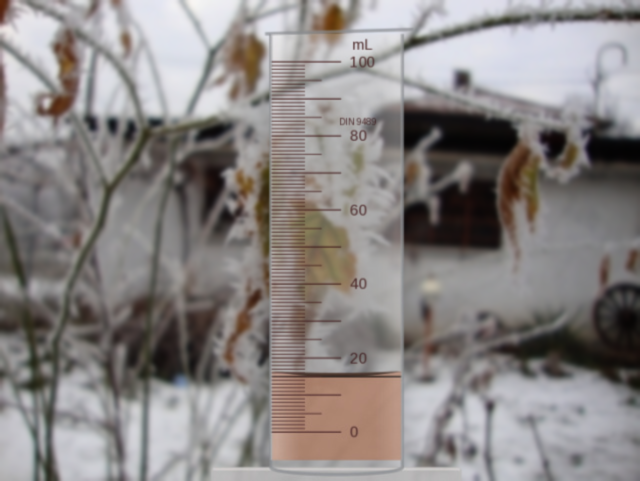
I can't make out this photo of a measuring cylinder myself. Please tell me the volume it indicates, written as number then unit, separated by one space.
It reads 15 mL
